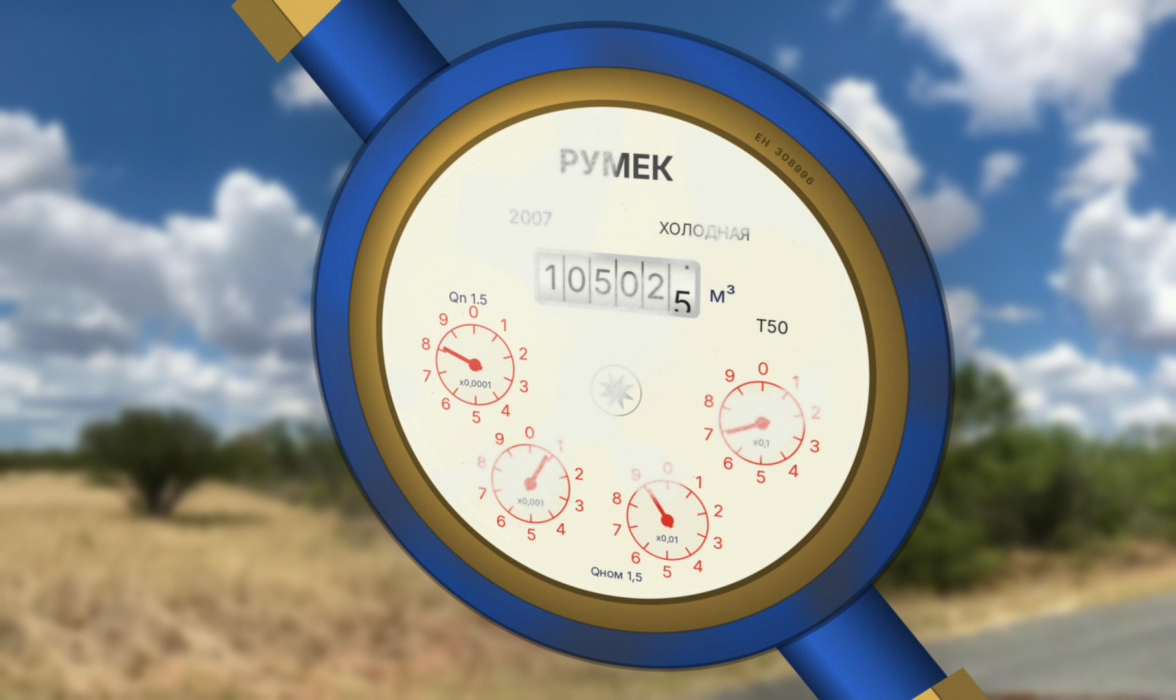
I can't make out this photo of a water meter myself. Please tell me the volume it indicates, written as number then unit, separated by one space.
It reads 105024.6908 m³
